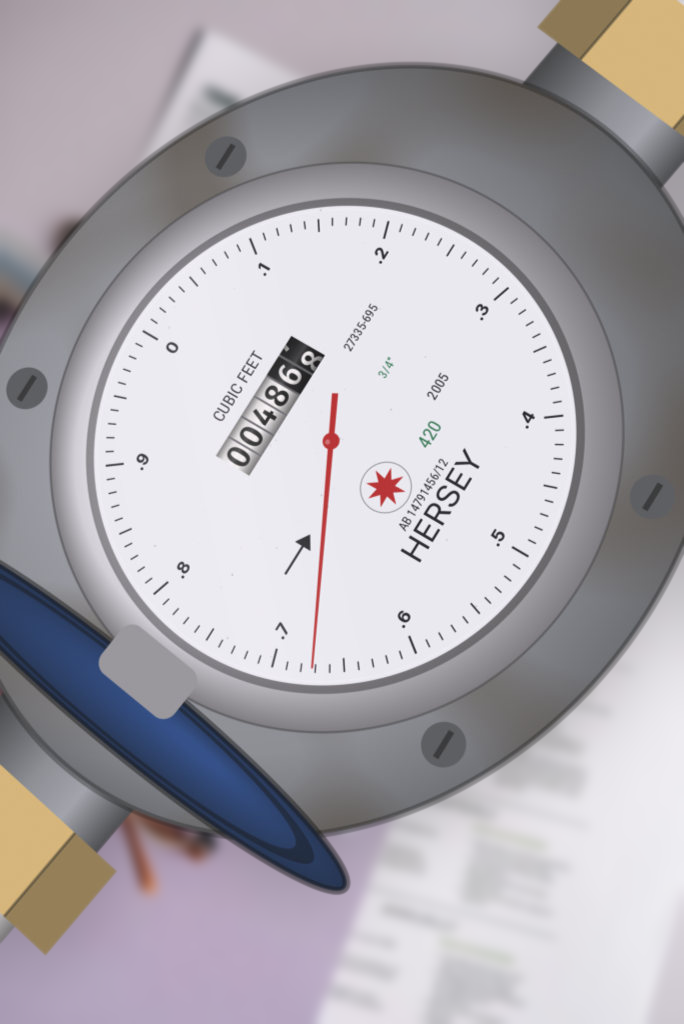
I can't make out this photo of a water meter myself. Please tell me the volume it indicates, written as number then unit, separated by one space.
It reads 4867.67 ft³
